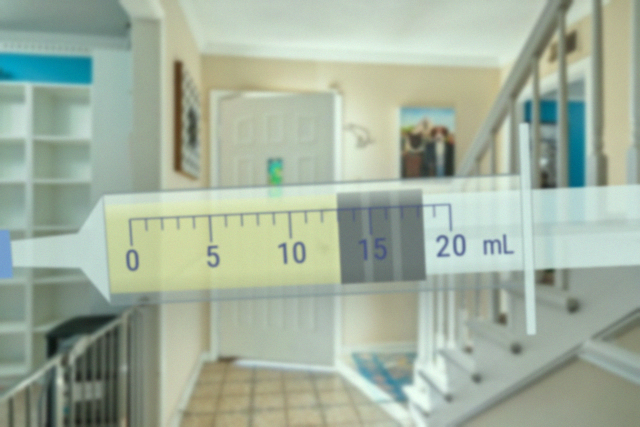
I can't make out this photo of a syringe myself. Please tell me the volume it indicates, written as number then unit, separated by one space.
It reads 13 mL
